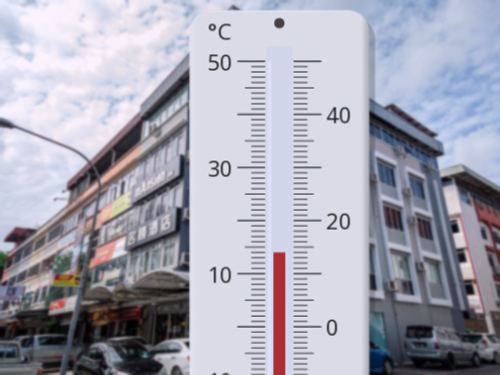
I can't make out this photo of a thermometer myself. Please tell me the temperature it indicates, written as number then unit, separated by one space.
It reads 14 °C
